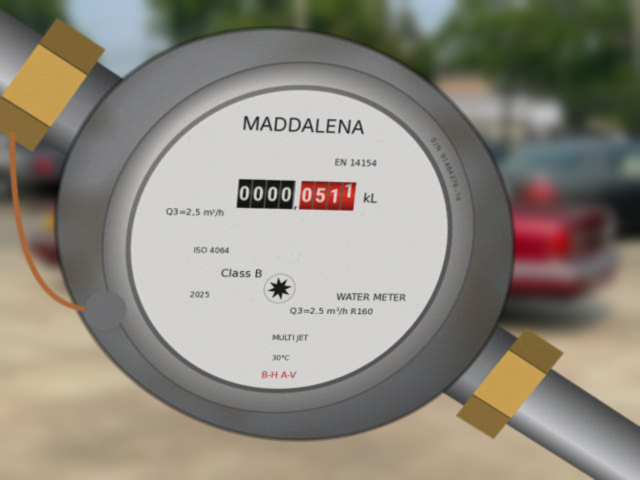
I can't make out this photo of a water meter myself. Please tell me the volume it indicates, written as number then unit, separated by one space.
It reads 0.0511 kL
